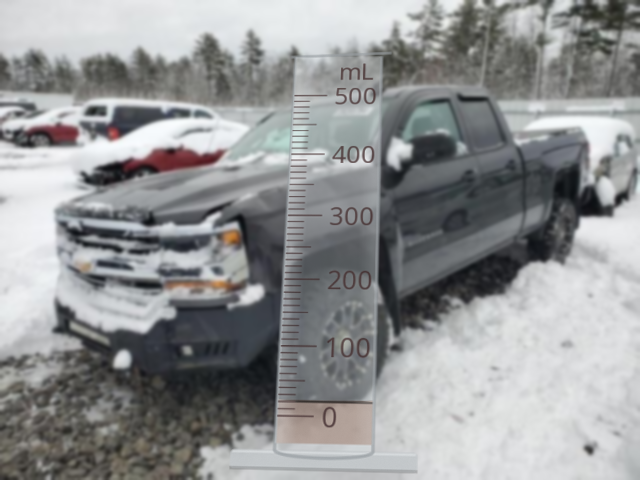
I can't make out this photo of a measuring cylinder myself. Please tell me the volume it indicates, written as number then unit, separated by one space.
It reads 20 mL
